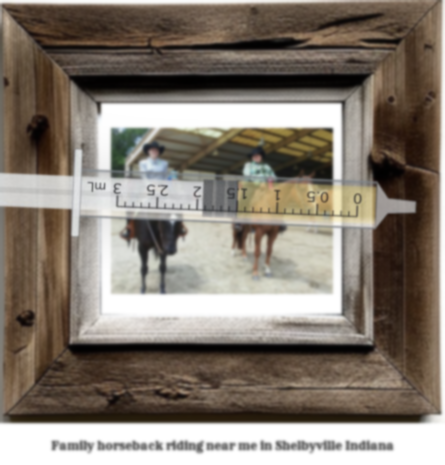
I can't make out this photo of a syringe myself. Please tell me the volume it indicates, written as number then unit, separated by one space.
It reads 1.5 mL
